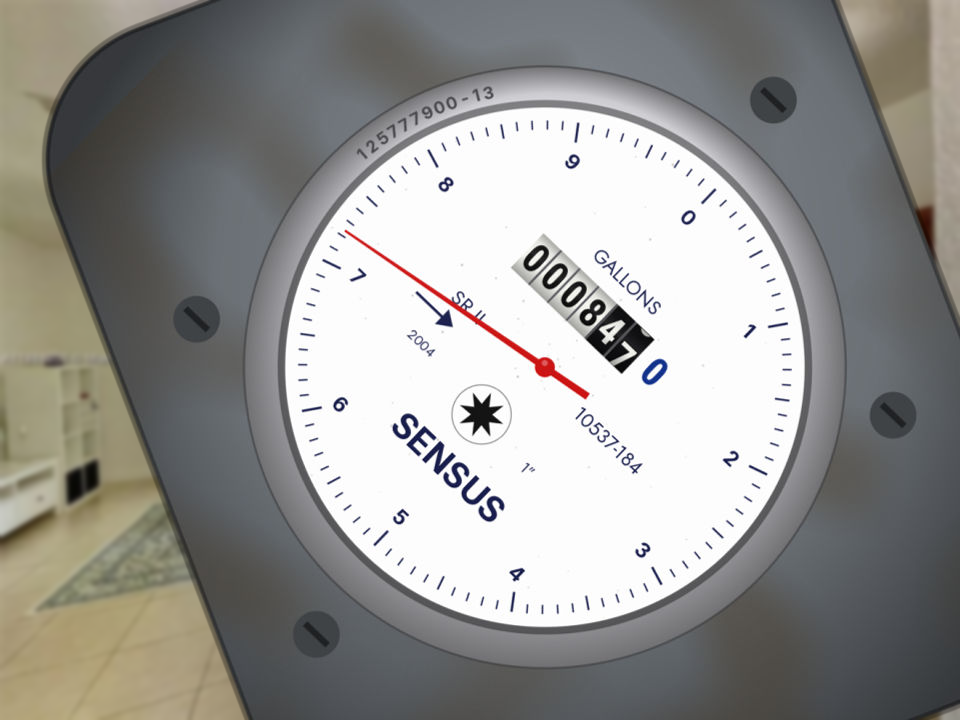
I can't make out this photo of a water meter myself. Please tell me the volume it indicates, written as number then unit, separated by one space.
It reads 8467.2 gal
